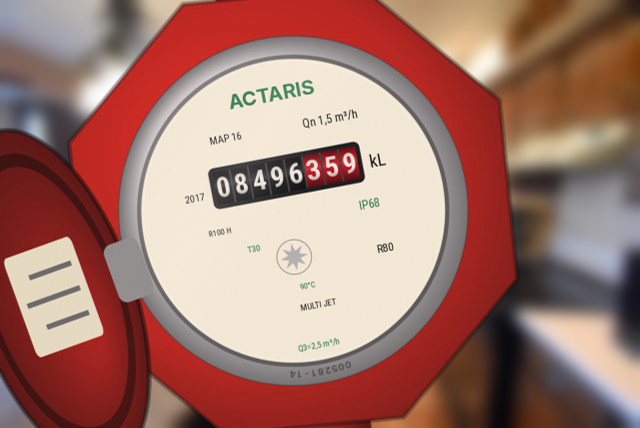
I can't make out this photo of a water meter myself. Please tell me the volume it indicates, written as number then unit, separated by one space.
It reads 8496.359 kL
